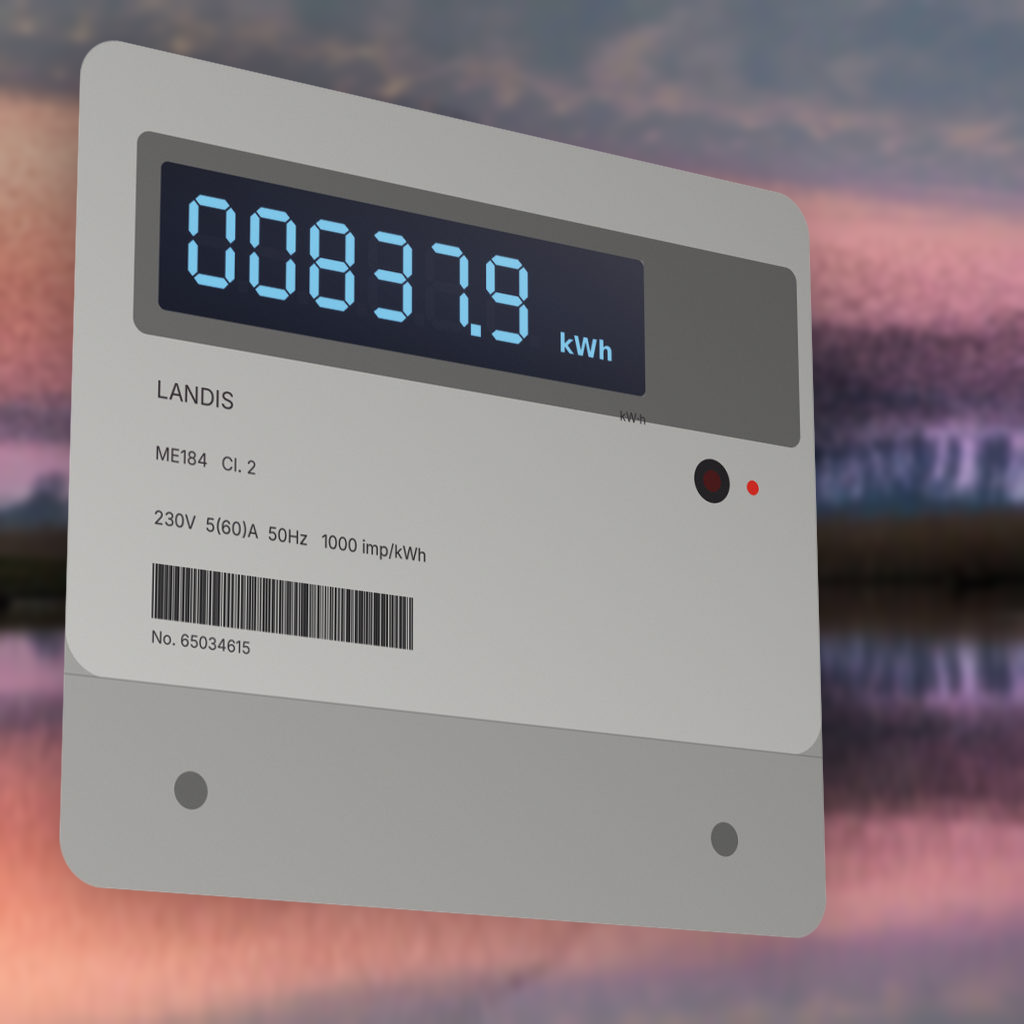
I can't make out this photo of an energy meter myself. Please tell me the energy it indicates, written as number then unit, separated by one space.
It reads 837.9 kWh
